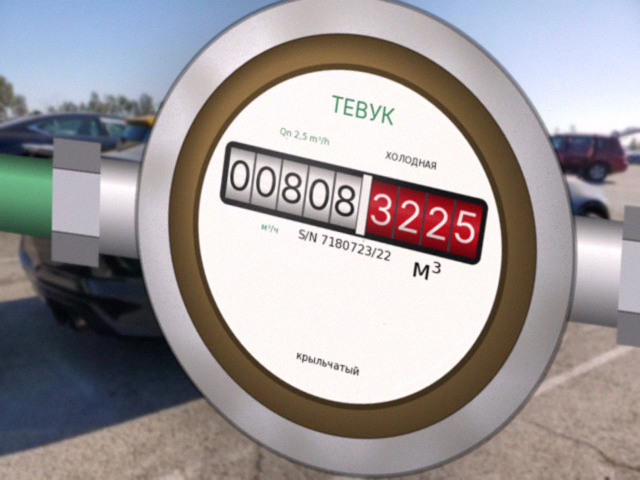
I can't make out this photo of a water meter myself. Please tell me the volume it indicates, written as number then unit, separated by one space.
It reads 808.3225 m³
